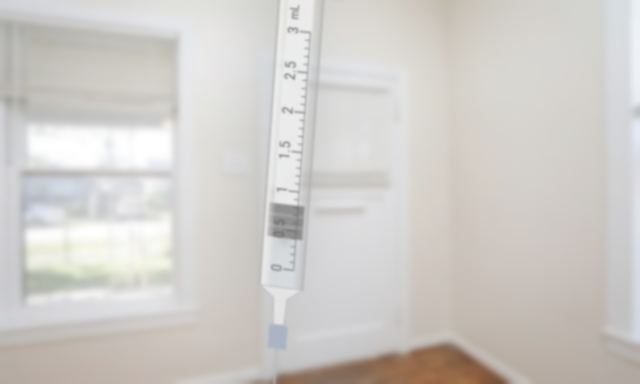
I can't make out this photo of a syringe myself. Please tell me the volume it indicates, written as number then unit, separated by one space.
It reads 0.4 mL
